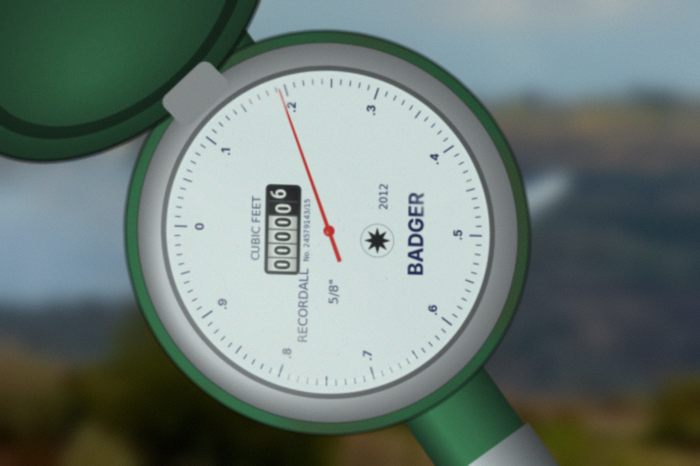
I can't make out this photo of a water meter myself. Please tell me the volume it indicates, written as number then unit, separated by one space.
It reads 6.19 ft³
